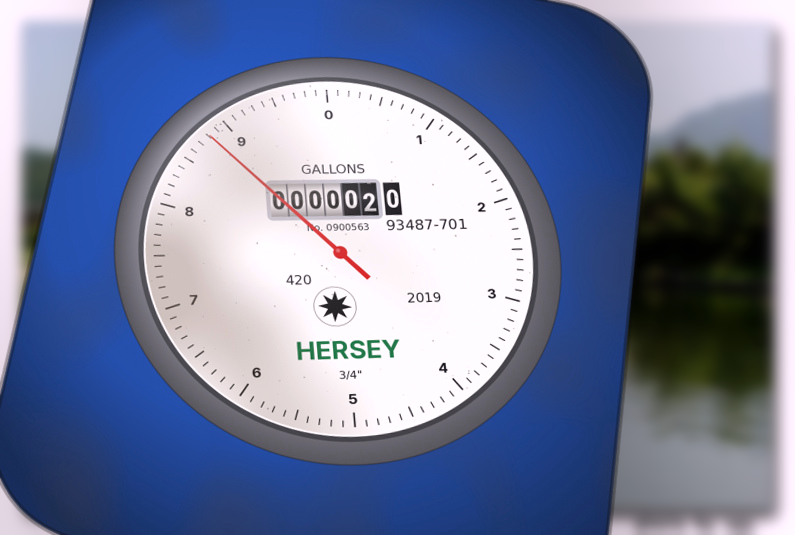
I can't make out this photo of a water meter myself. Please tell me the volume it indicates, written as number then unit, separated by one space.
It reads 18.8 gal
